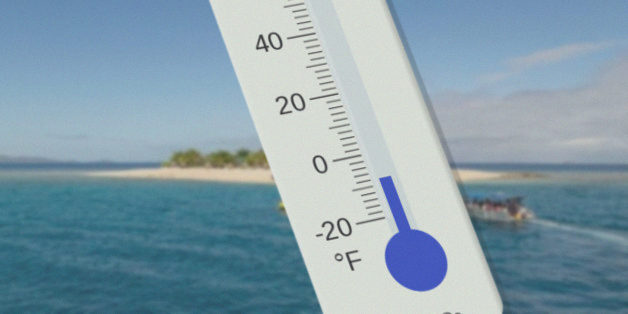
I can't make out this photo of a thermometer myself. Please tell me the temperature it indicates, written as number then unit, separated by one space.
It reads -8 °F
